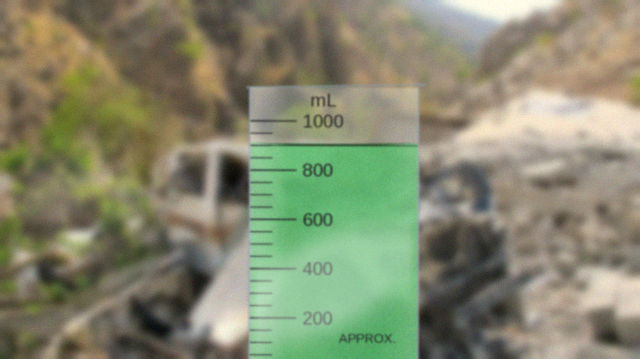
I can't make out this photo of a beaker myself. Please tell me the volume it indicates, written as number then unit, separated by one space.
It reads 900 mL
